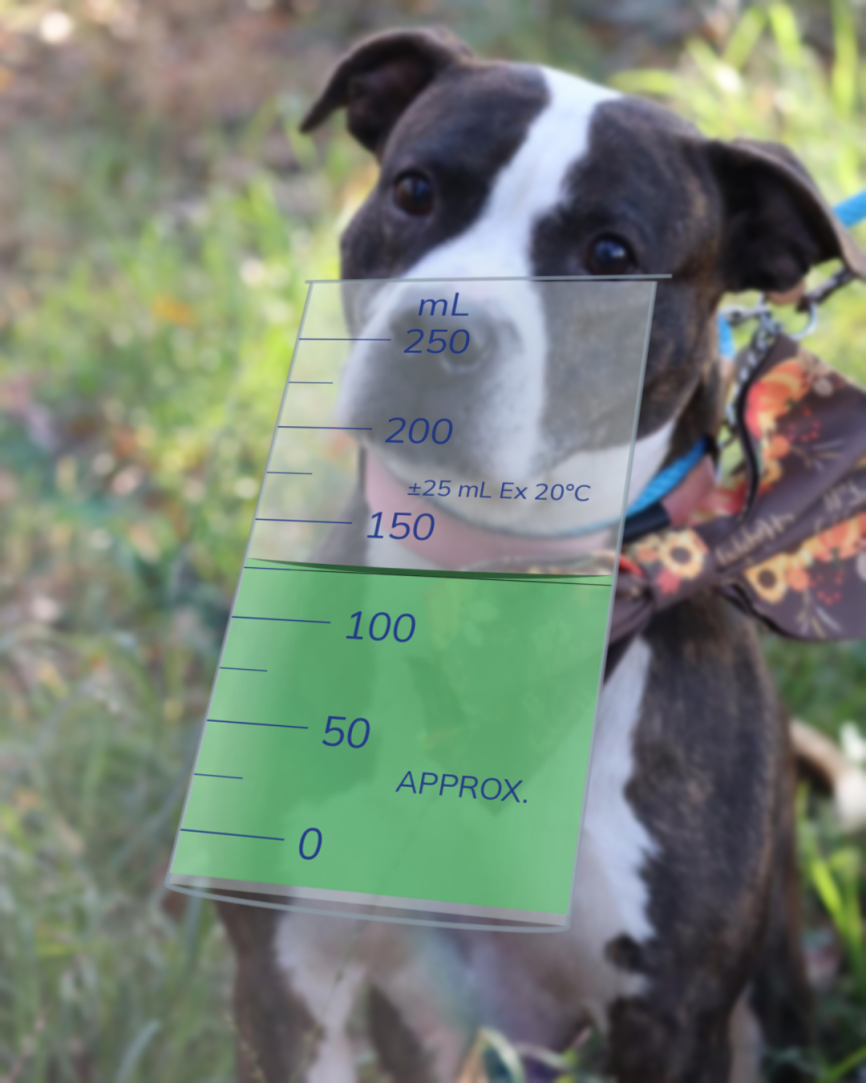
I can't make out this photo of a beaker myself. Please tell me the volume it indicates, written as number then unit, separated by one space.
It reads 125 mL
